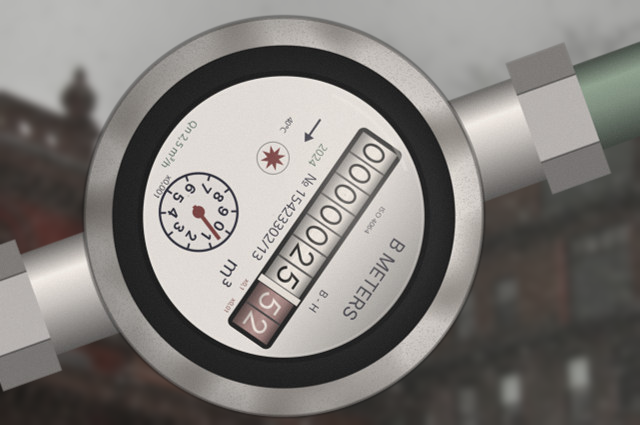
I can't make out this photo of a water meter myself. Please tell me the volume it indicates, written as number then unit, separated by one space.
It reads 25.520 m³
